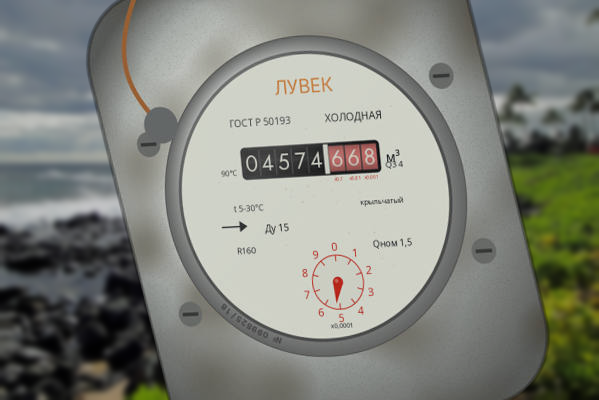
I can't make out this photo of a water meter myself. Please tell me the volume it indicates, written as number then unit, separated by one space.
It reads 4574.6685 m³
